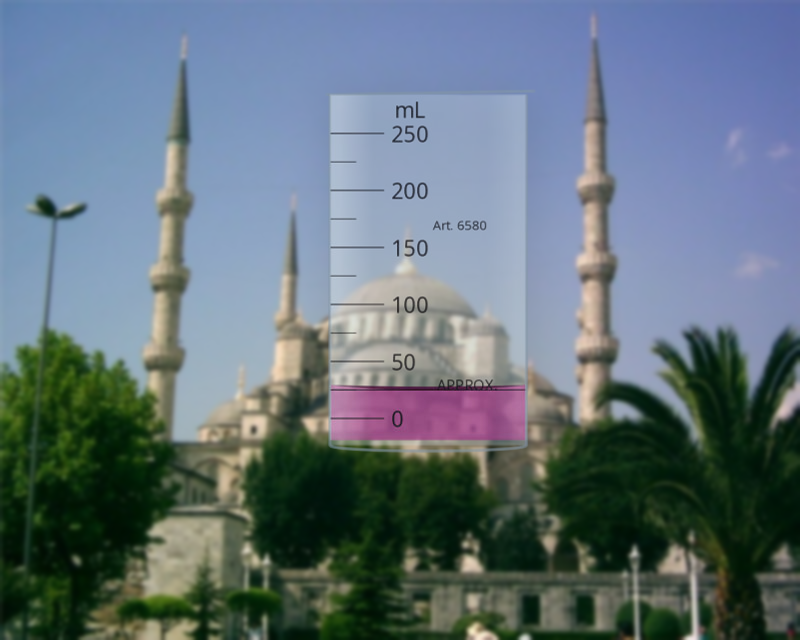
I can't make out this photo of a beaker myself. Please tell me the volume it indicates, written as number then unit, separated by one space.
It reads 25 mL
